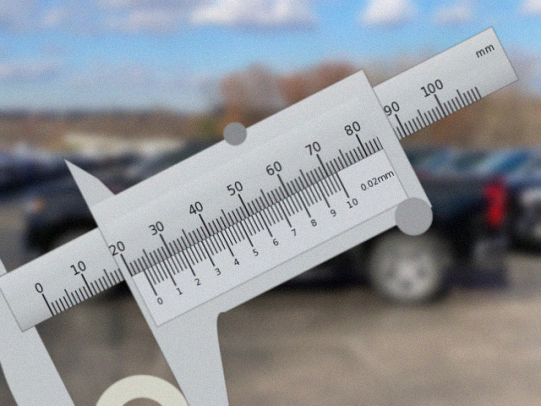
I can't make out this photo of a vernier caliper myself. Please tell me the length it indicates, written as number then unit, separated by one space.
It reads 23.0 mm
